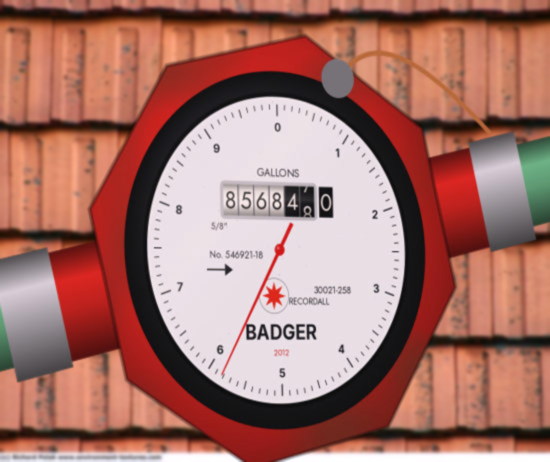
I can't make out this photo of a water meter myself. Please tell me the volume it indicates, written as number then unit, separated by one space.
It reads 8568475.8 gal
